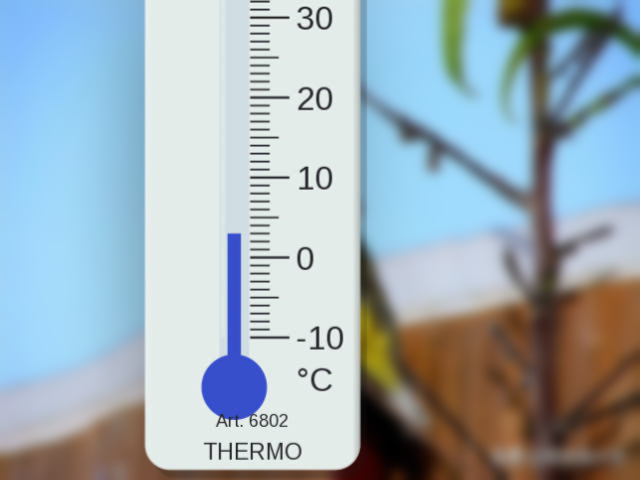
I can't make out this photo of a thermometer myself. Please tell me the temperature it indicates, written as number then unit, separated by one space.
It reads 3 °C
